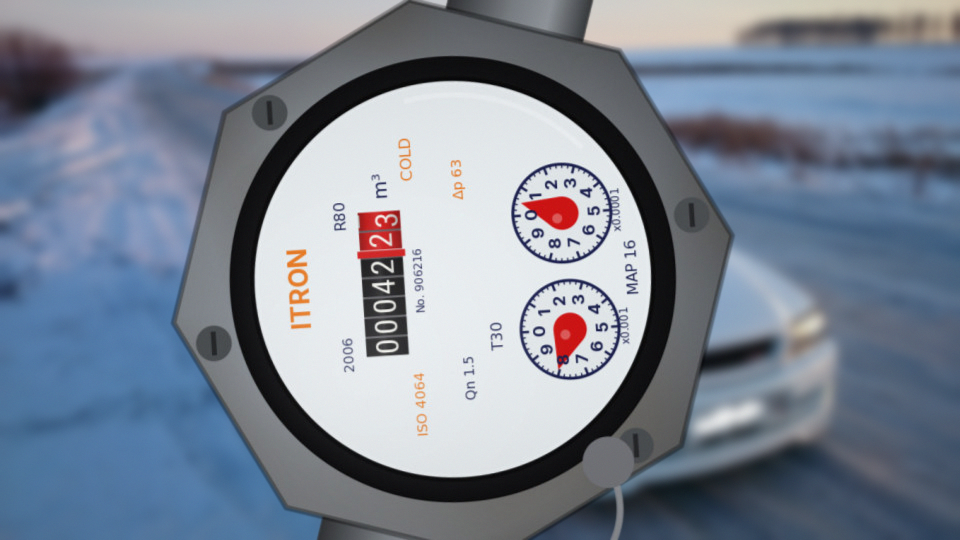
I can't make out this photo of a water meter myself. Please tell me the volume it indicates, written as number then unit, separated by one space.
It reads 42.2280 m³
